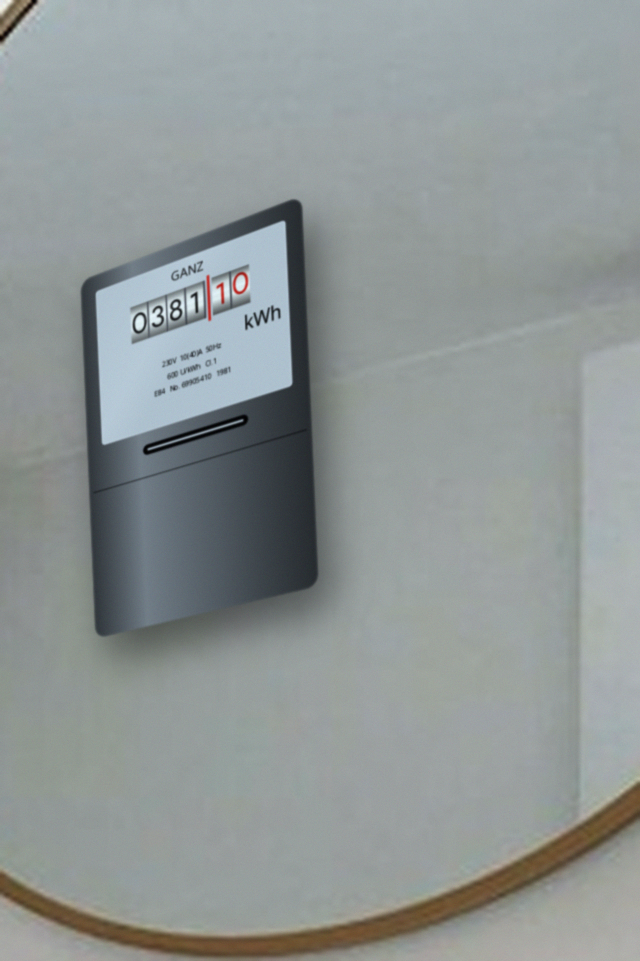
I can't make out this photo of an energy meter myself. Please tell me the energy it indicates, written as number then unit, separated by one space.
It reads 381.10 kWh
